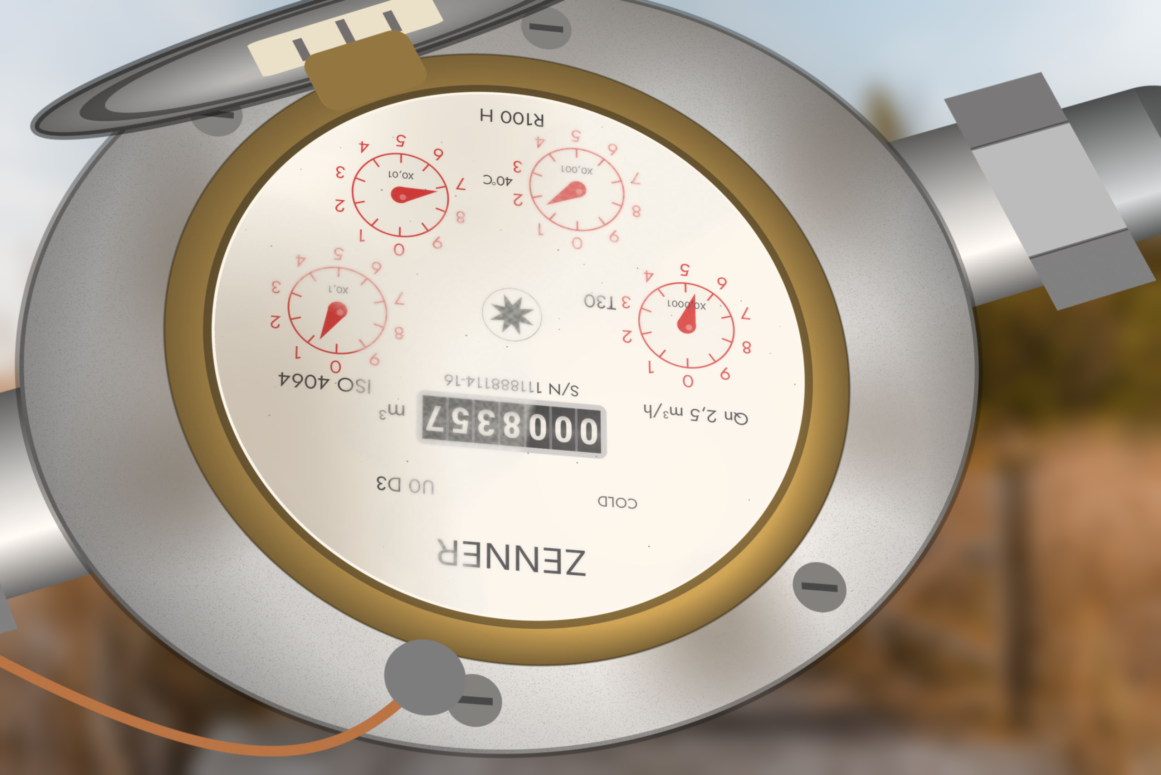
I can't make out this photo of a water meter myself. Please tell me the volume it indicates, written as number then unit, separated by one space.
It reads 8357.0715 m³
